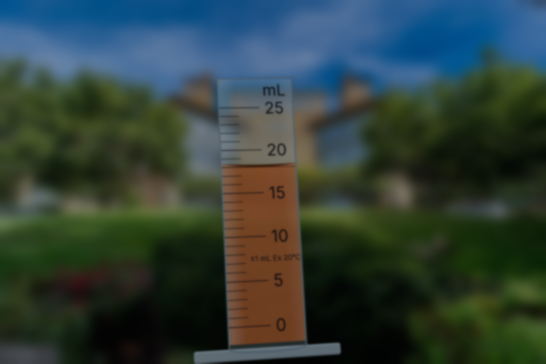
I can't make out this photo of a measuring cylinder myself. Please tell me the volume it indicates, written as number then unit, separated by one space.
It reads 18 mL
